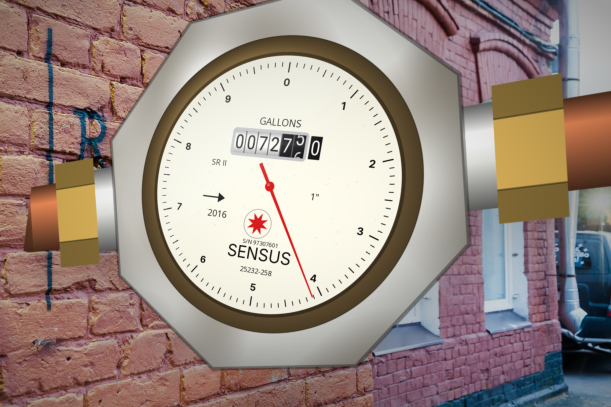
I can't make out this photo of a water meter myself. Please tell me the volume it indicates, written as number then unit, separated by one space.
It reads 72754.1 gal
